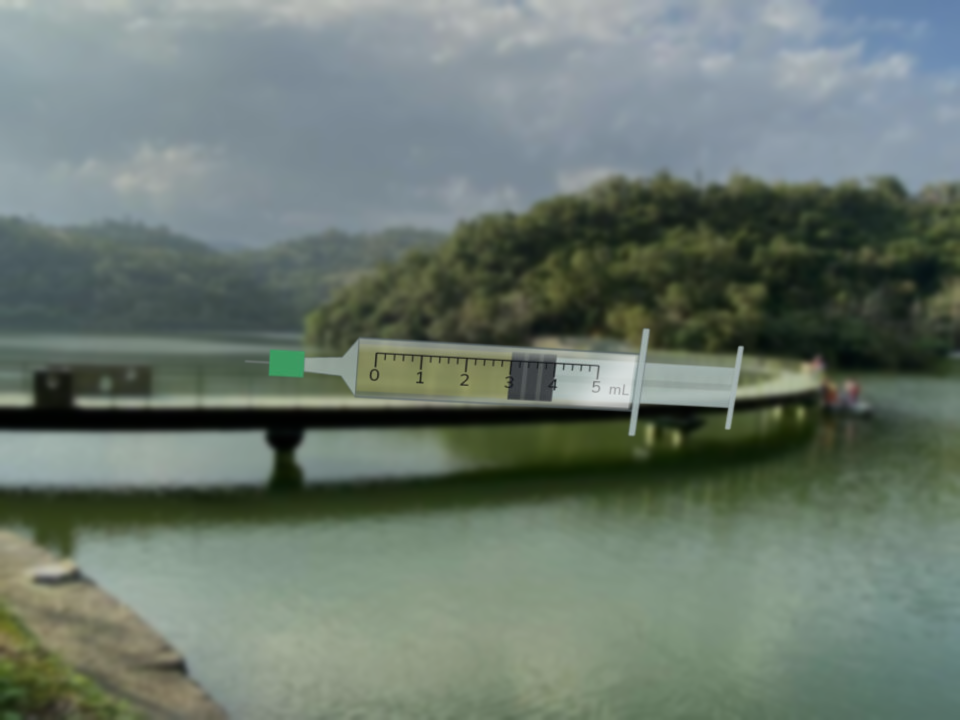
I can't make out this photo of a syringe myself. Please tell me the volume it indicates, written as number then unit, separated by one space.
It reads 3 mL
